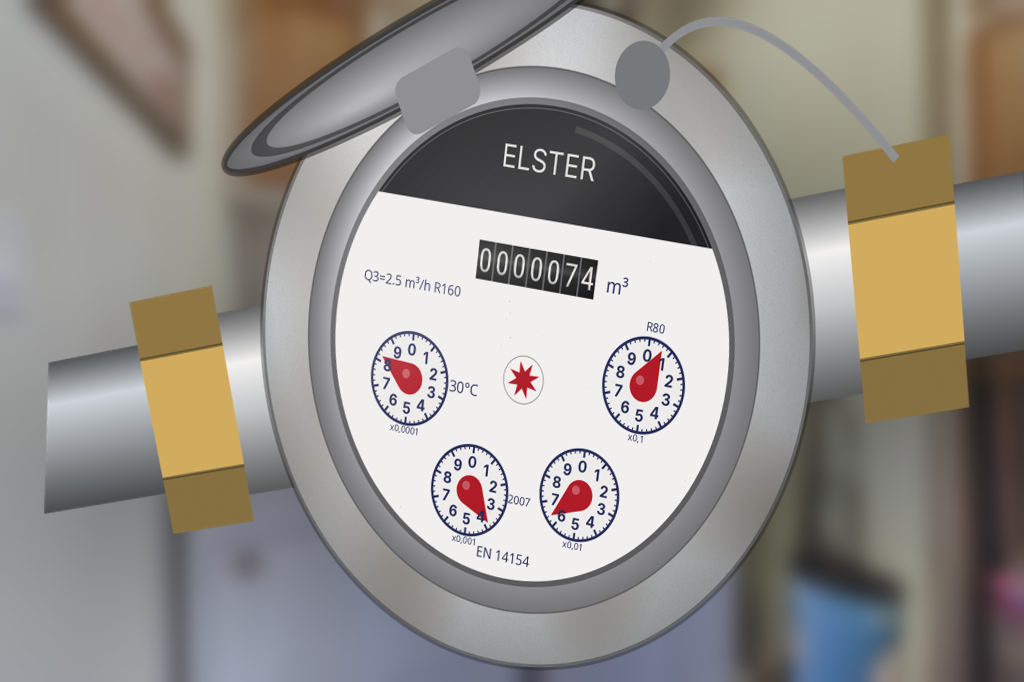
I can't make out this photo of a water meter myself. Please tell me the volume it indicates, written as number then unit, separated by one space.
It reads 74.0638 m³
